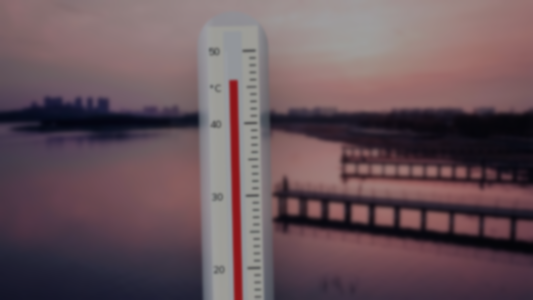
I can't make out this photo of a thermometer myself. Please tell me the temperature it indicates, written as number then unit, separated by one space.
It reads 46 °C
